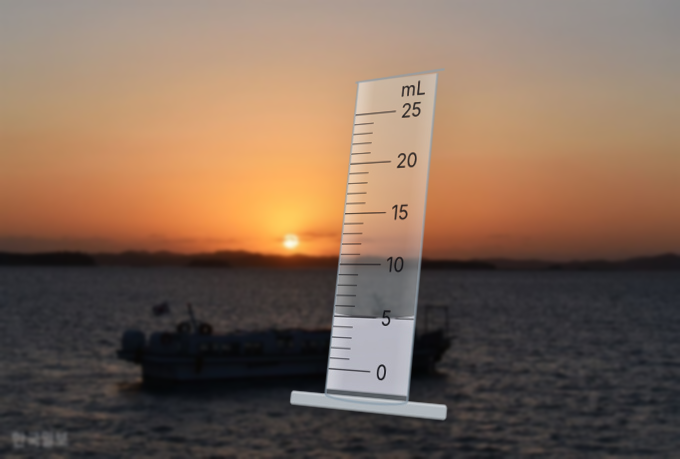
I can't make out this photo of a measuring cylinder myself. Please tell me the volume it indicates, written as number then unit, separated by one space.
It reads 5 mL
